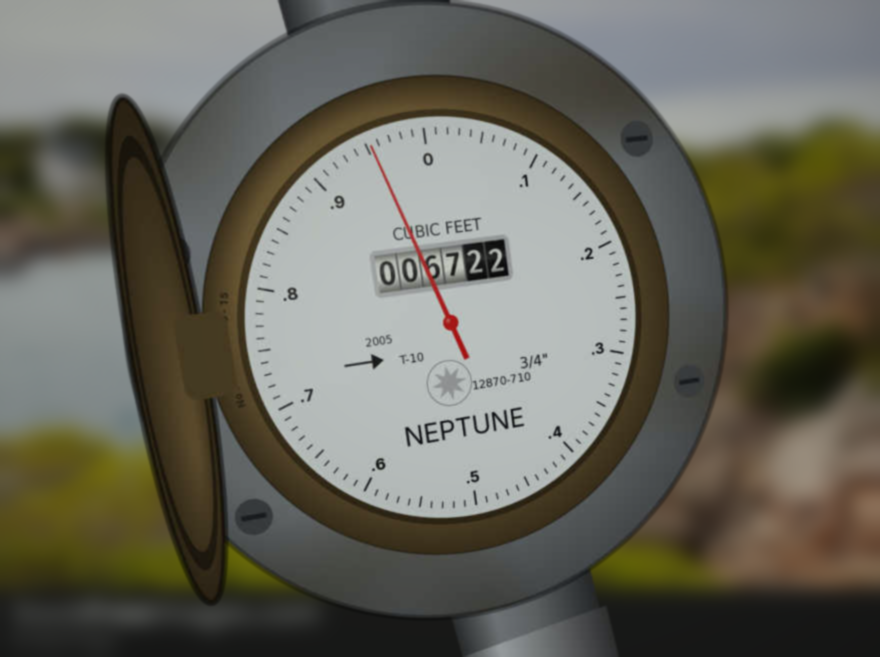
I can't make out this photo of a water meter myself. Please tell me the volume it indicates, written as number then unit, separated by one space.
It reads 6721.95 ft³
